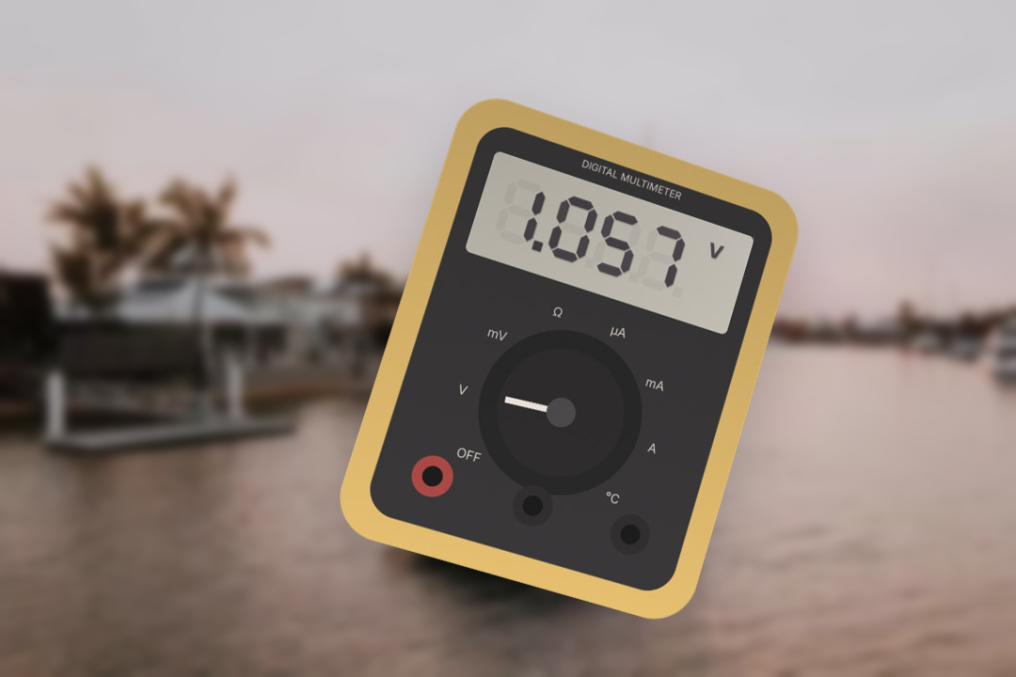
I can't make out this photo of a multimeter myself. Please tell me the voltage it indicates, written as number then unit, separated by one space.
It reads 1.057 V
